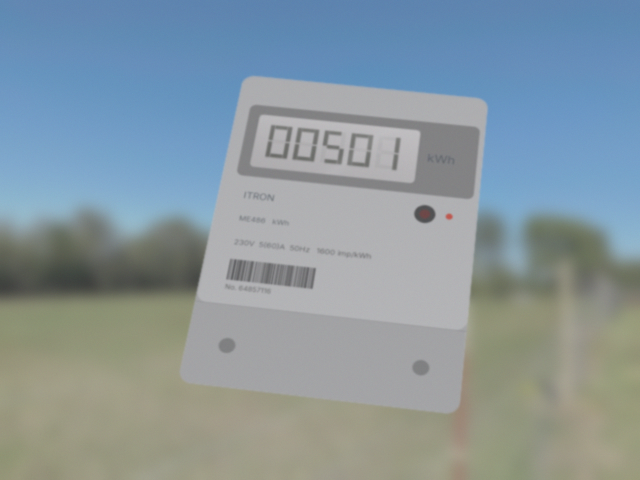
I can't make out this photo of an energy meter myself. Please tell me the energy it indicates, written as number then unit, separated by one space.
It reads 501 kWh
